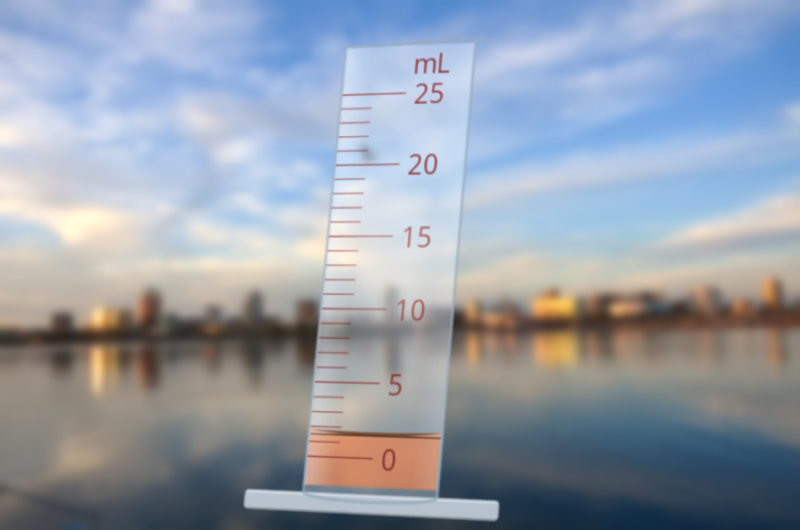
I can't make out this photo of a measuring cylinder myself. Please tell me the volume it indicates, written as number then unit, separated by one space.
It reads 1.5 mL
